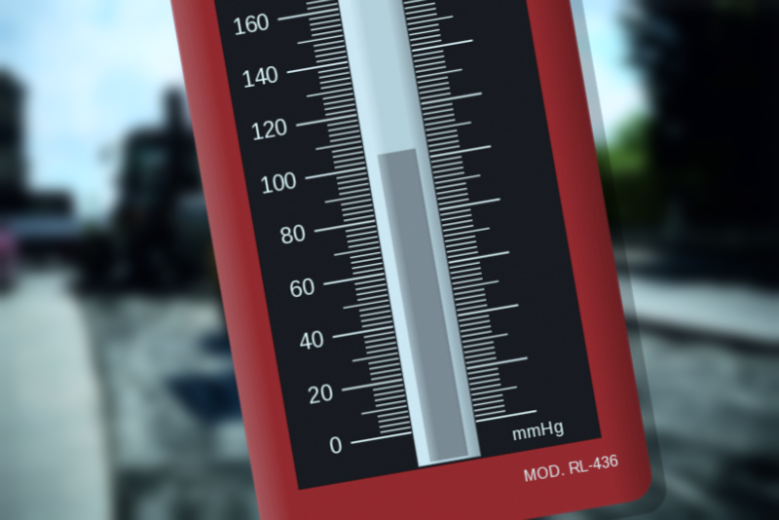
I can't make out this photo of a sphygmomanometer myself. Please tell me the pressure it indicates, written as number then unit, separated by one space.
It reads 104 mmHg
